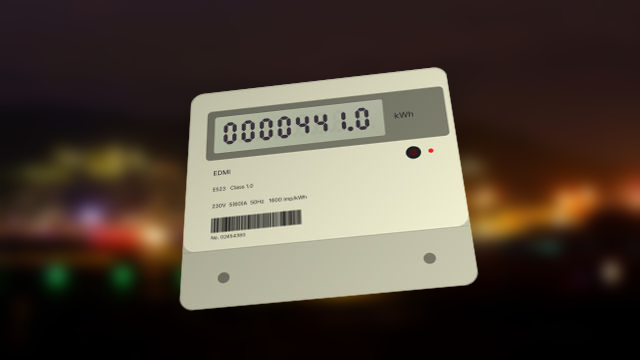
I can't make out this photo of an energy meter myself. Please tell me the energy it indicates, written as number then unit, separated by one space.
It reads 441.0 kWh
